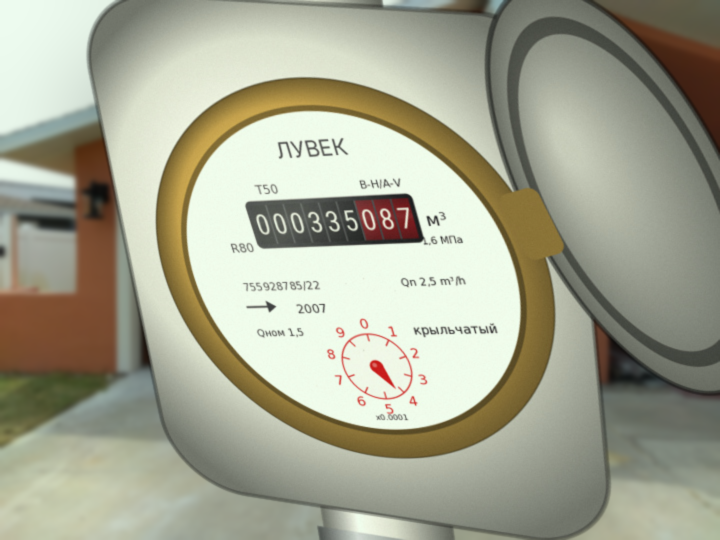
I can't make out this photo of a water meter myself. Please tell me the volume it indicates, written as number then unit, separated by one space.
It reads 335.0874 m³
